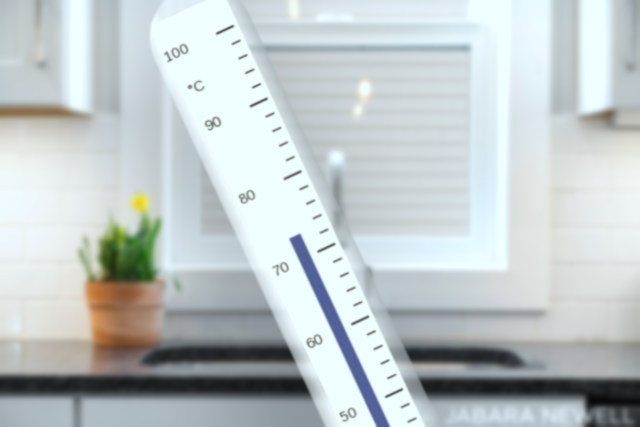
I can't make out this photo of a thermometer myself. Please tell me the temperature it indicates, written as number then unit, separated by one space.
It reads 73 °C
